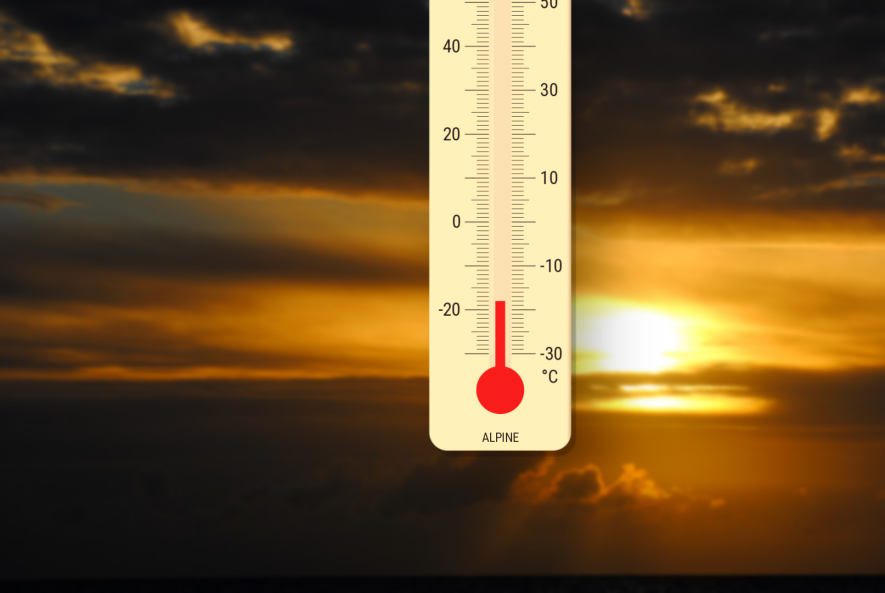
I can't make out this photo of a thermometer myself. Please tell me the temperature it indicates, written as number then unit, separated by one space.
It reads -18 °C
